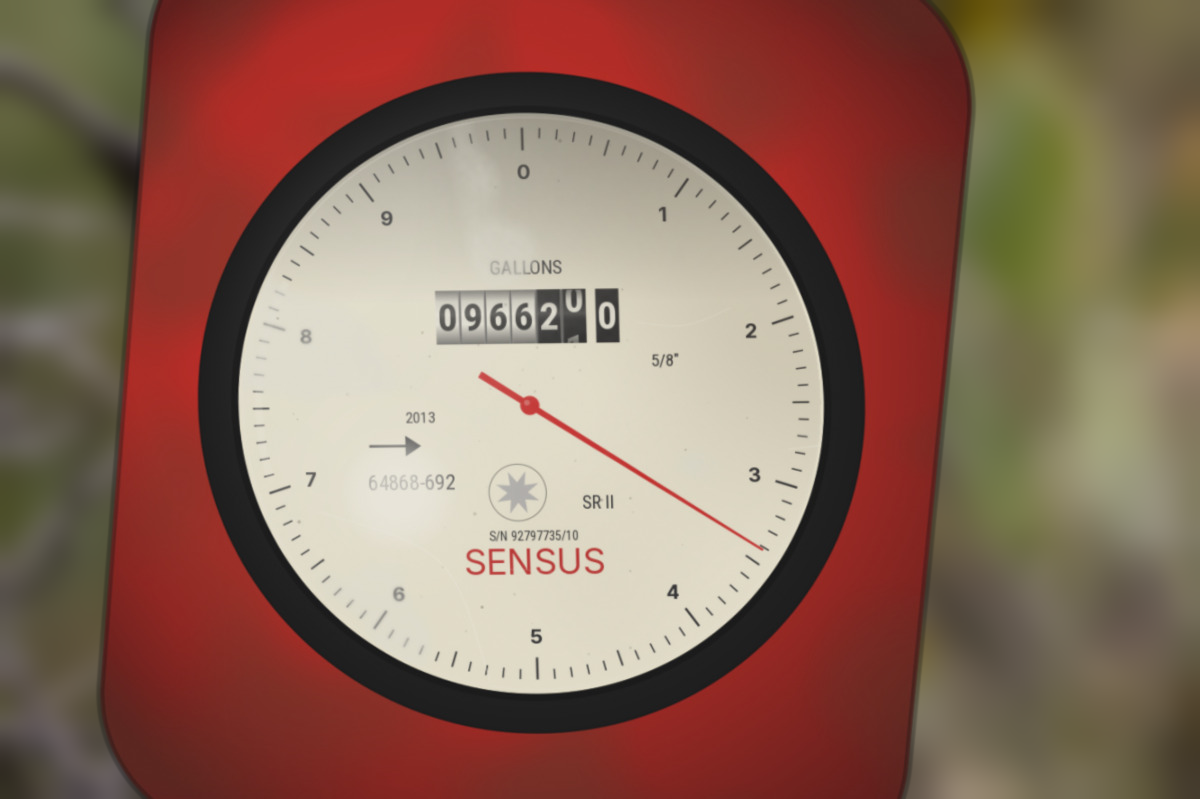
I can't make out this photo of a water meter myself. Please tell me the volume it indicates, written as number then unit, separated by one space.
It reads 966203.4 gal
